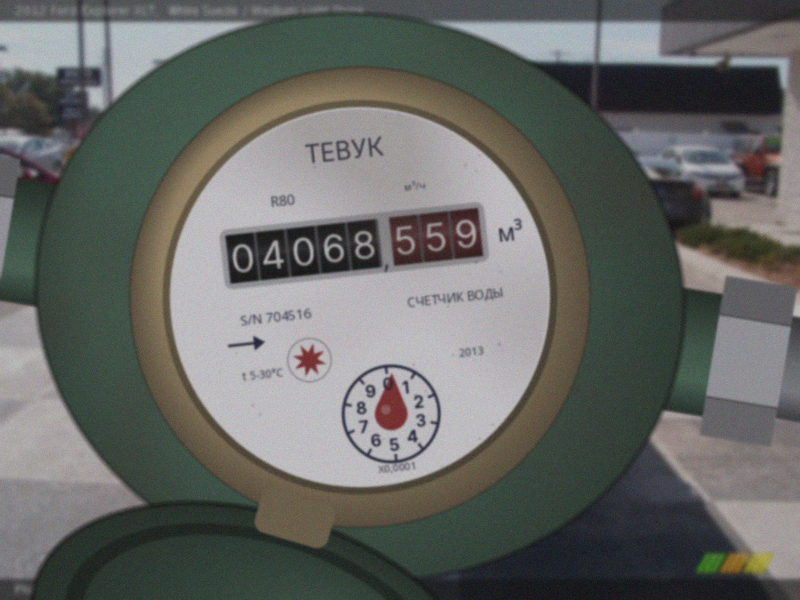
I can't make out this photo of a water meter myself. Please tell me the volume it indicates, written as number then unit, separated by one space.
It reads 4068.5590 m³
